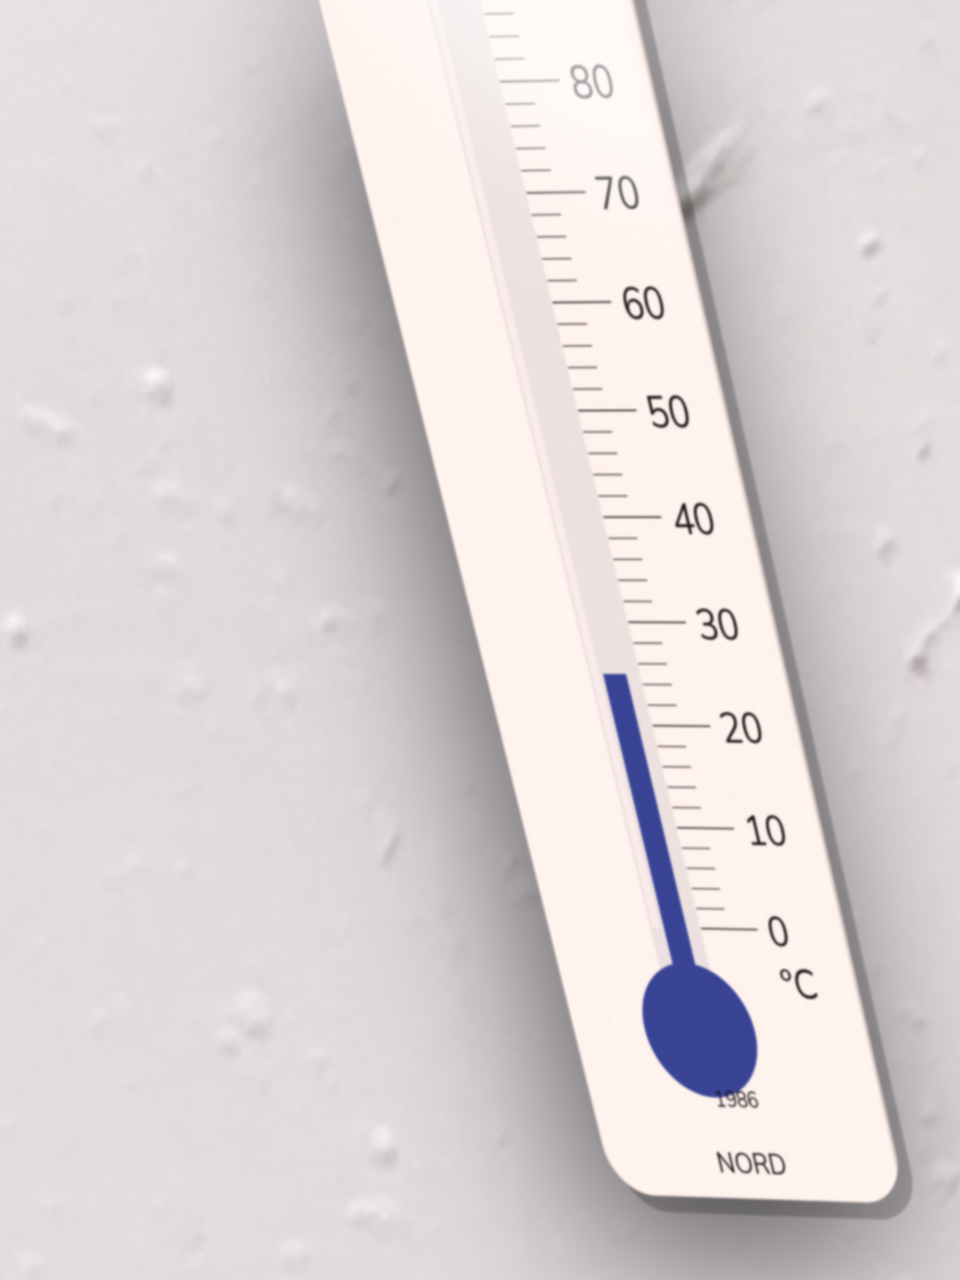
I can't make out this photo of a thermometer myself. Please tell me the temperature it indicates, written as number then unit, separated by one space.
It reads 25 °C
